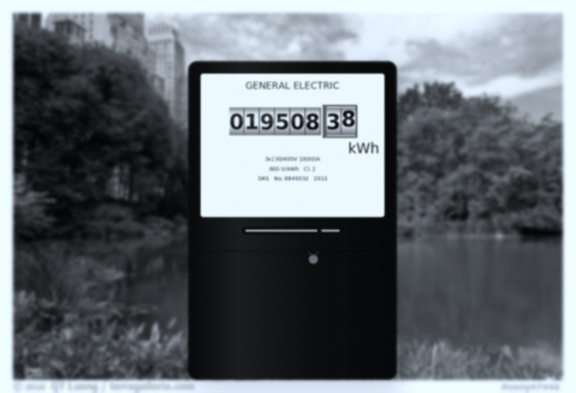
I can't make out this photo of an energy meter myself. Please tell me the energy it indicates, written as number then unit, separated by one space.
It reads 19508.38 kWh
